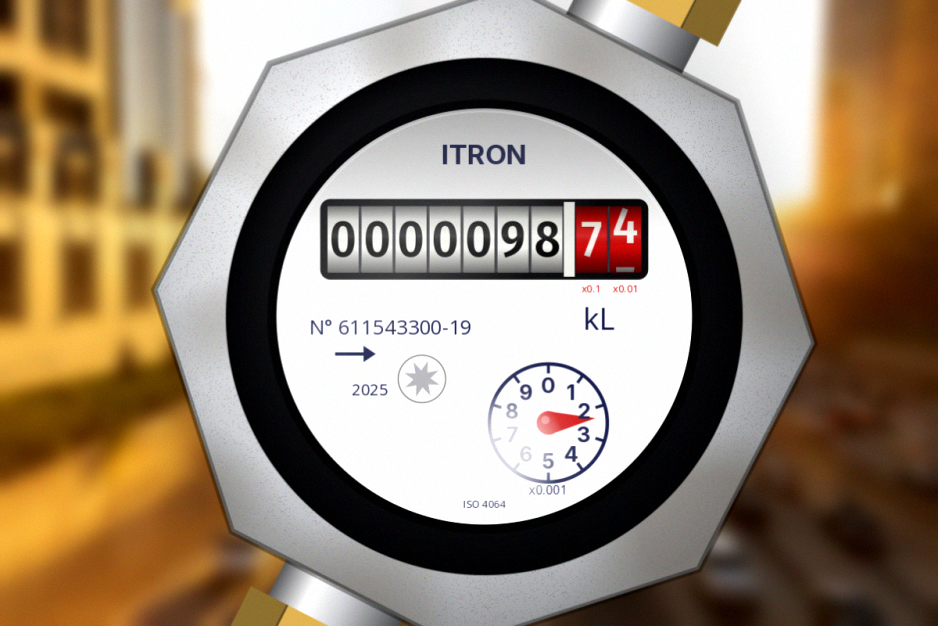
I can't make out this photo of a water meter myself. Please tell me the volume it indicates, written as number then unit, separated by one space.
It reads 98.742 kL
